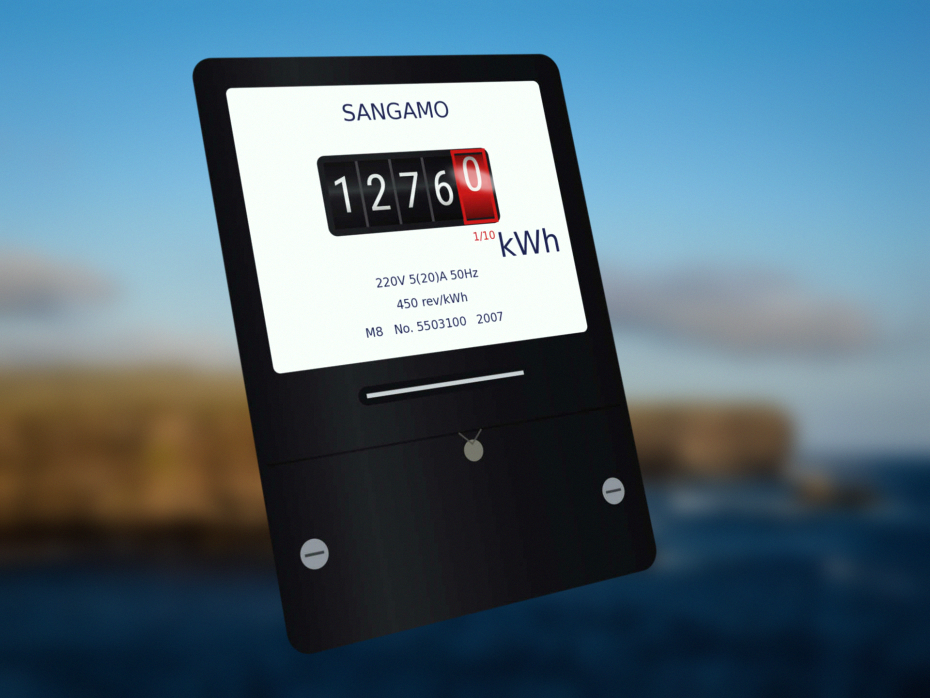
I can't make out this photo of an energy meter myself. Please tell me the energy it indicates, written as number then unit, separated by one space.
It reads 1276.0 kWh
